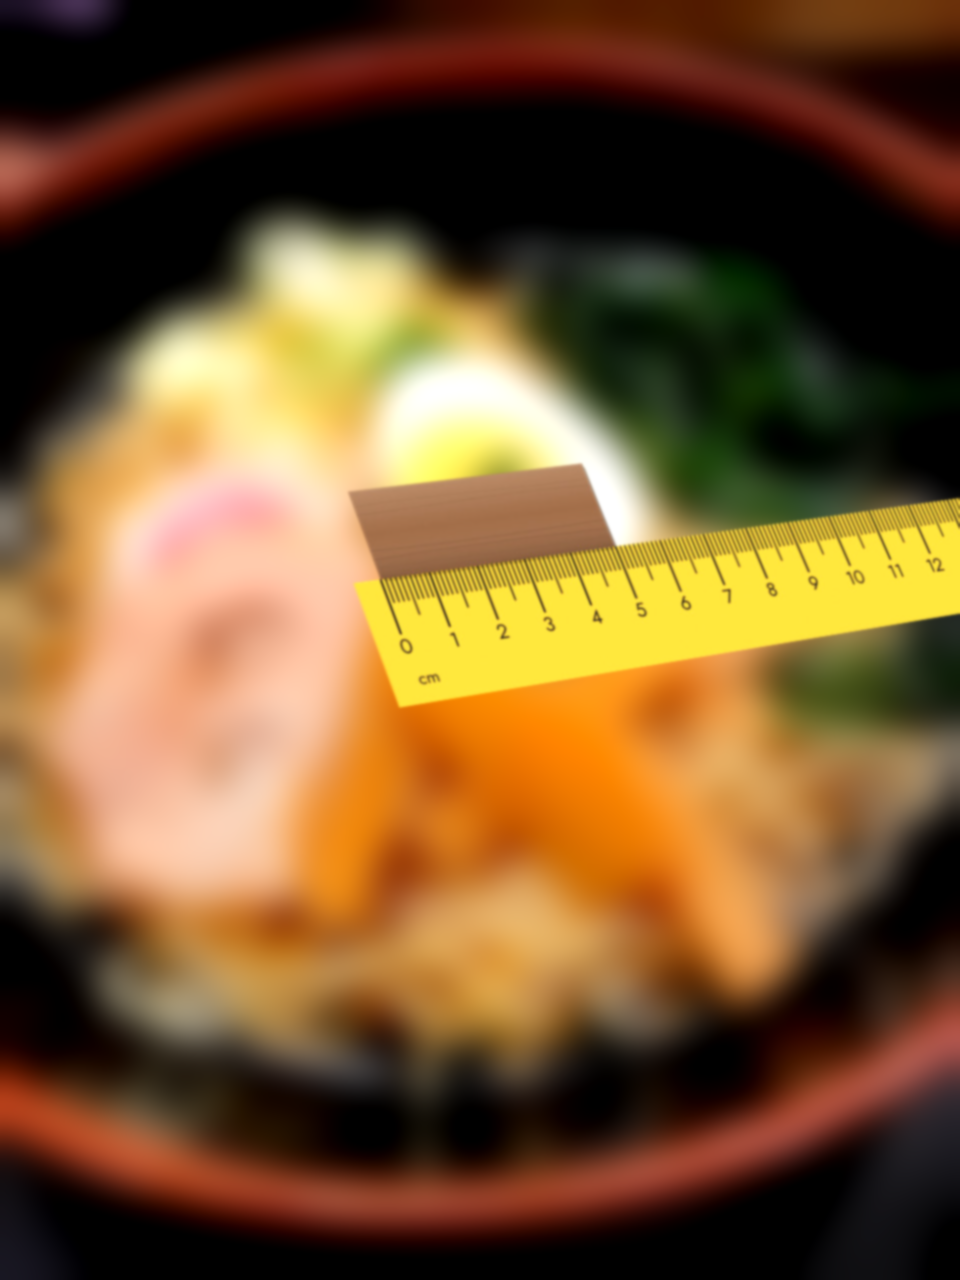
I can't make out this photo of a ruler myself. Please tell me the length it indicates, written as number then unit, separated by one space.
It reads 5 cm
